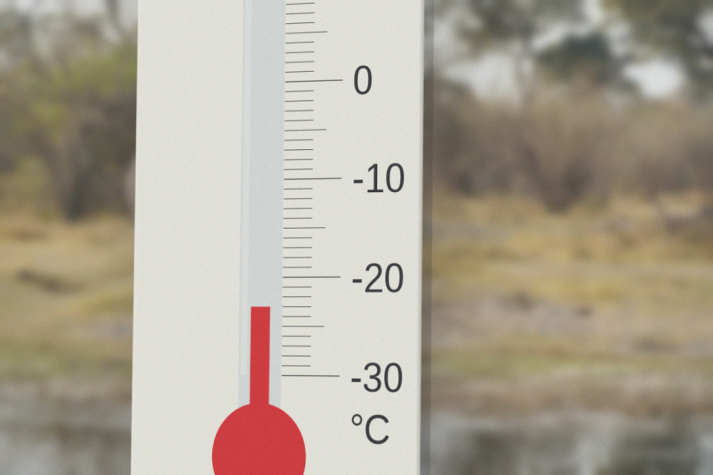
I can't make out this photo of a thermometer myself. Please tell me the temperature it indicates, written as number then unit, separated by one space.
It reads -23 °C
